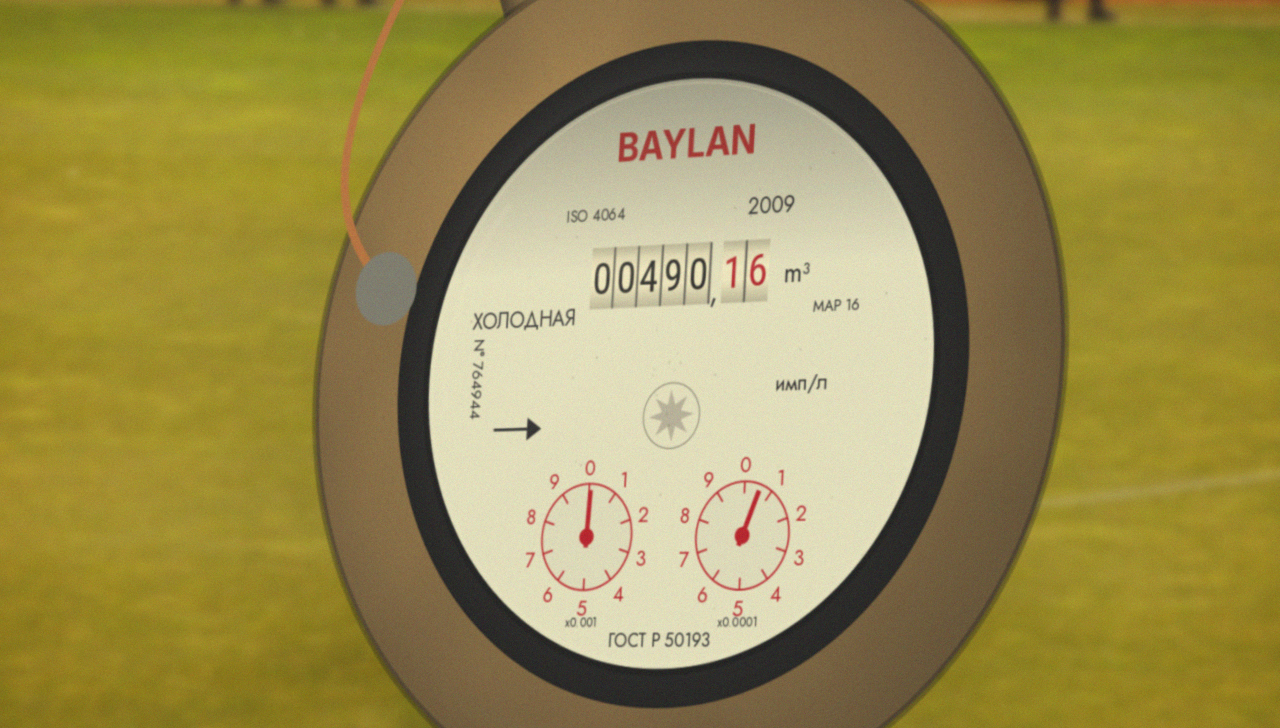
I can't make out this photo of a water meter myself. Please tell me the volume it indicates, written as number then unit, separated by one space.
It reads 490.1600 m³
